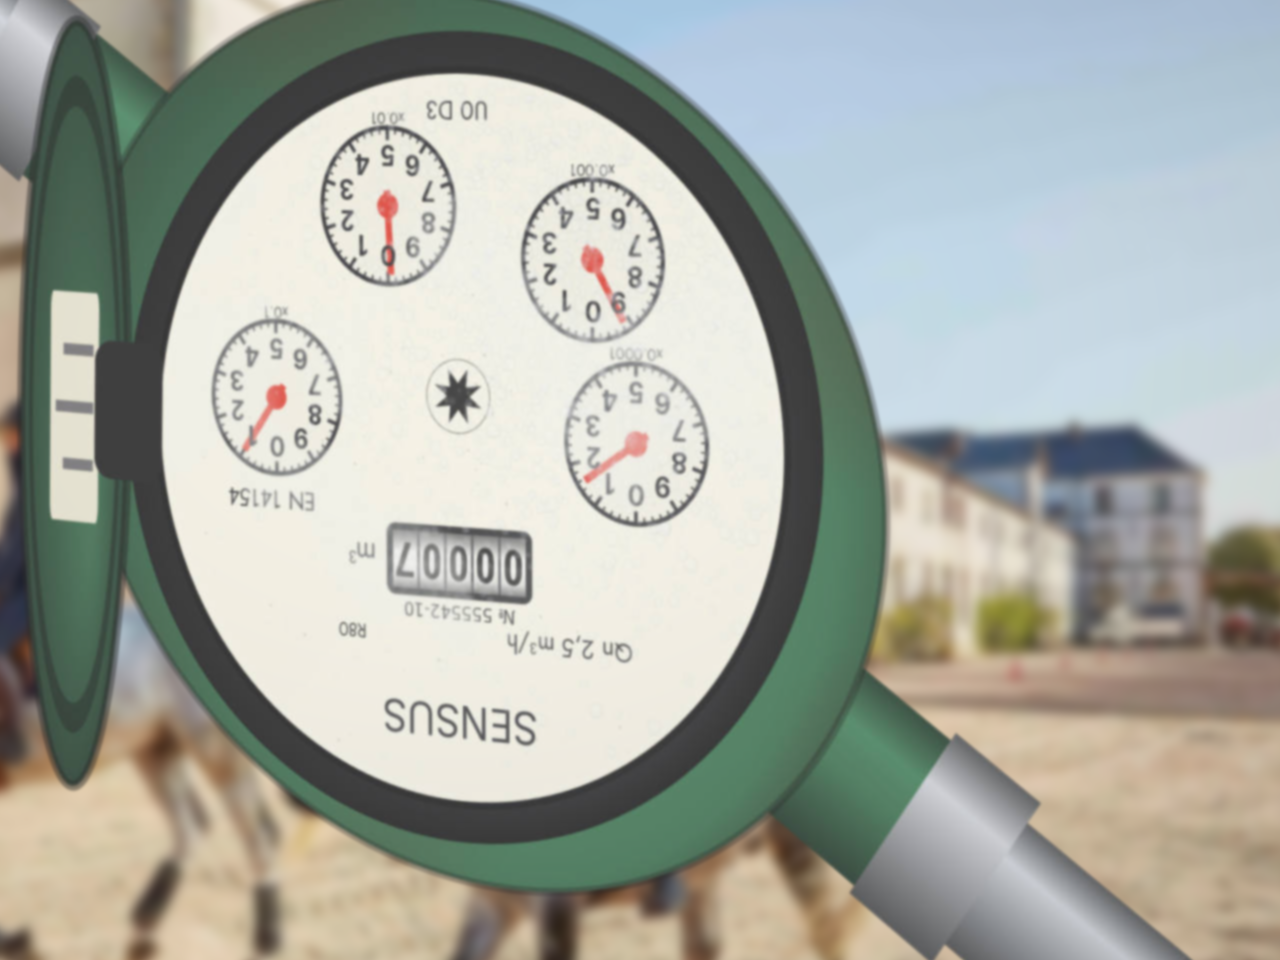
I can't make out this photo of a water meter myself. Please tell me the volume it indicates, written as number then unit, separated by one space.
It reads 7.0991 m³
